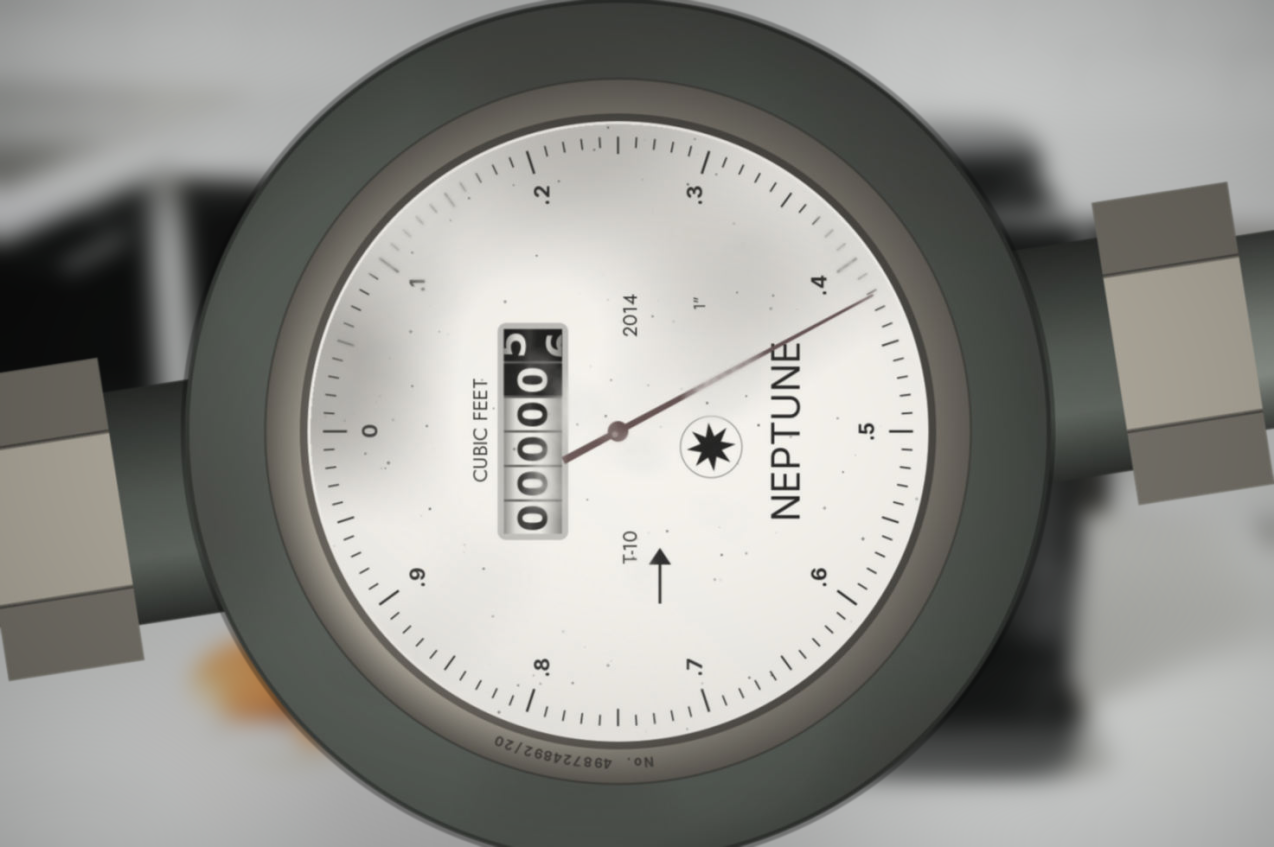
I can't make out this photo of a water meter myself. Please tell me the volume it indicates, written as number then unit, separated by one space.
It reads 5.42 ft³
